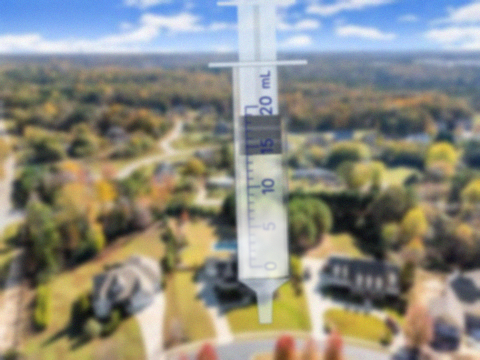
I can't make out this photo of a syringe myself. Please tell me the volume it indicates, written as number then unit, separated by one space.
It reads 14 mL
